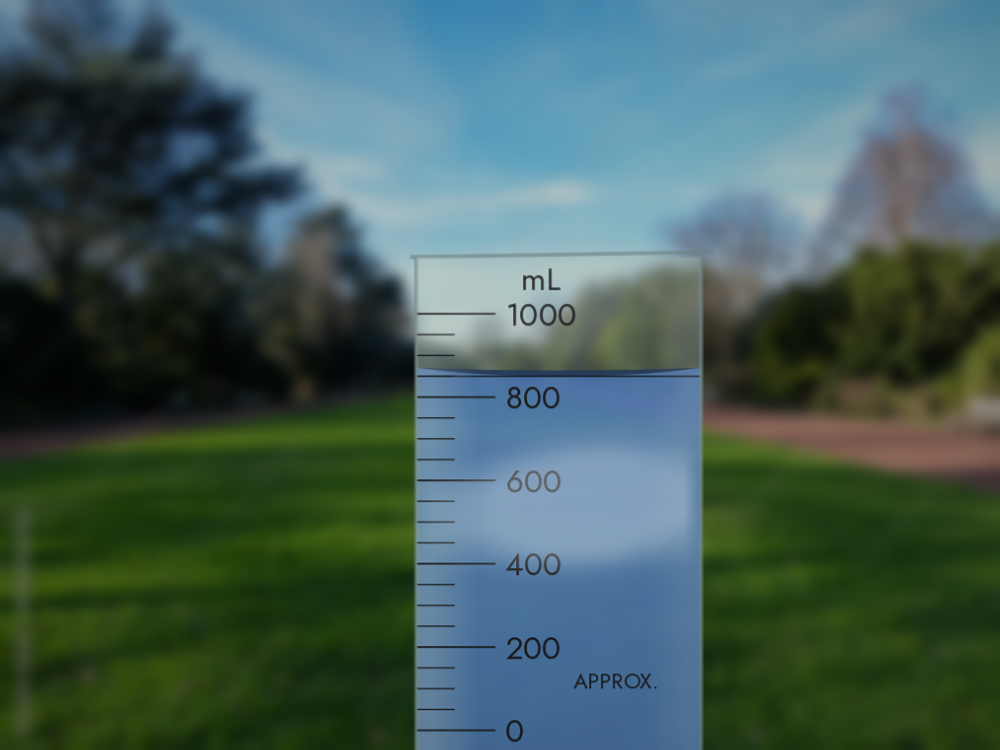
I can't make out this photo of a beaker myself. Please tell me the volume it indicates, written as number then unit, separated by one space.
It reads 850 mL
